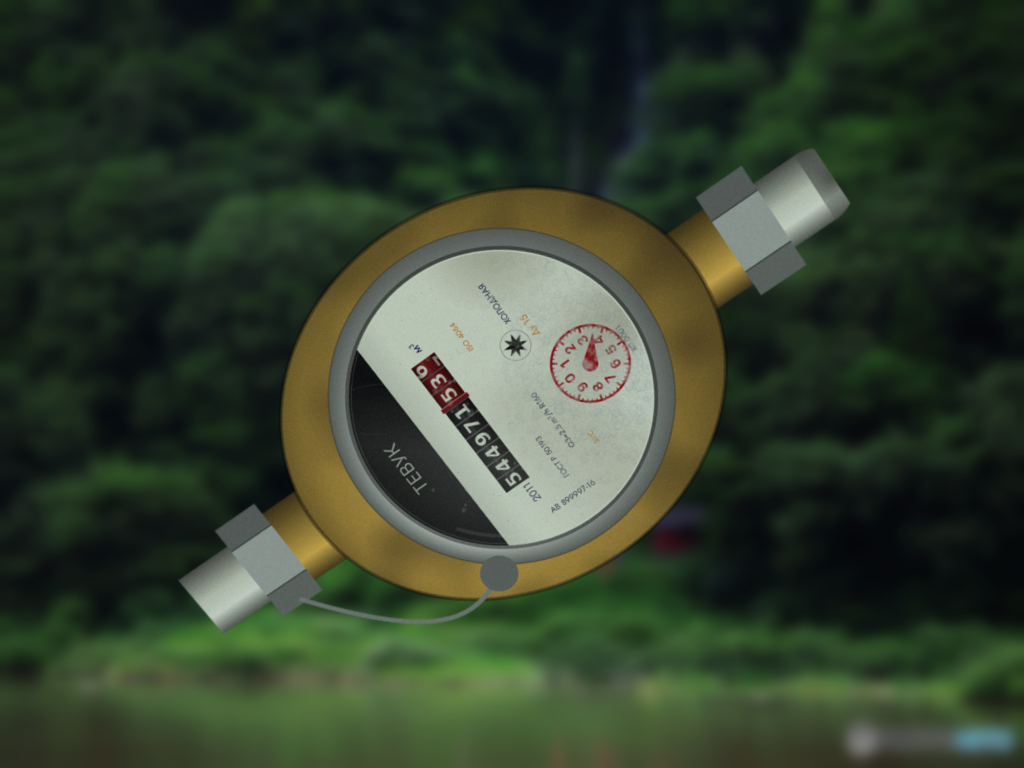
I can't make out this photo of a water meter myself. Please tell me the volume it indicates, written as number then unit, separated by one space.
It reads 544971.5363 m³
